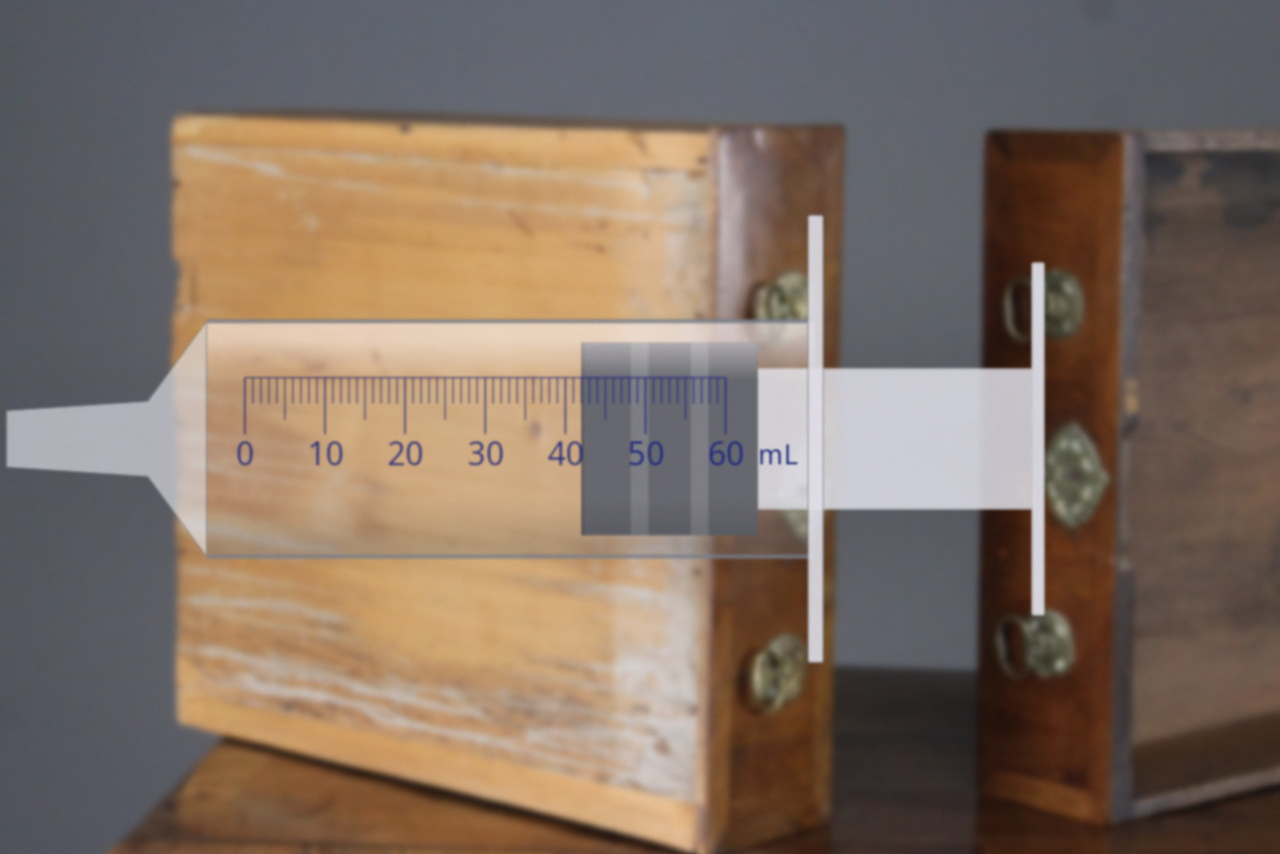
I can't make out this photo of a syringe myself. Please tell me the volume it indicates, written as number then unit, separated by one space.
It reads 42 mL
